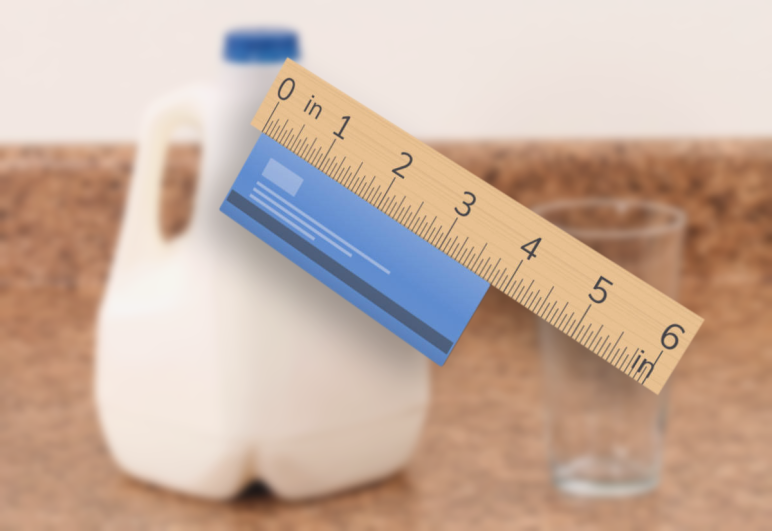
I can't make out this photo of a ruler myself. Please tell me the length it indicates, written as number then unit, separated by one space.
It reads 3.8125 in
